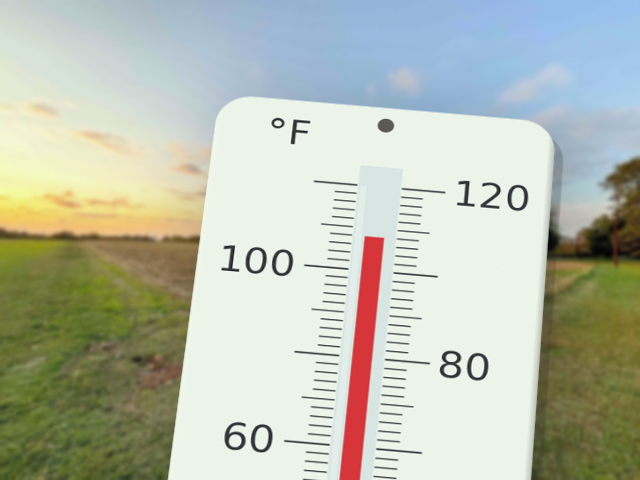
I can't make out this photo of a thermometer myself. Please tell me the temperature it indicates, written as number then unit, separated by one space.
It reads 108 °F
